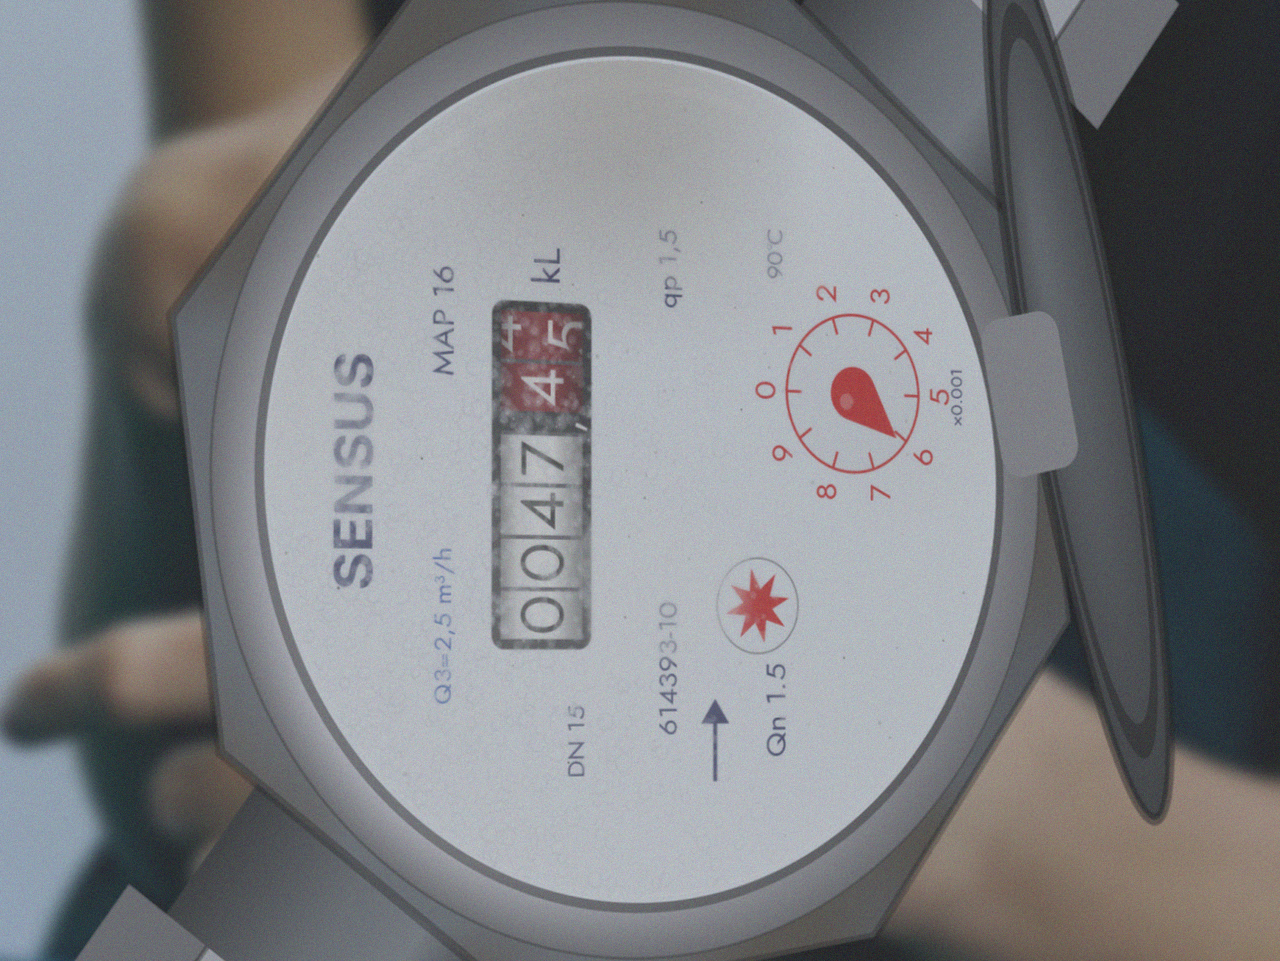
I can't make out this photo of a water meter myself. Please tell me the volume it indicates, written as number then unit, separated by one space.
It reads 47.446 kL
